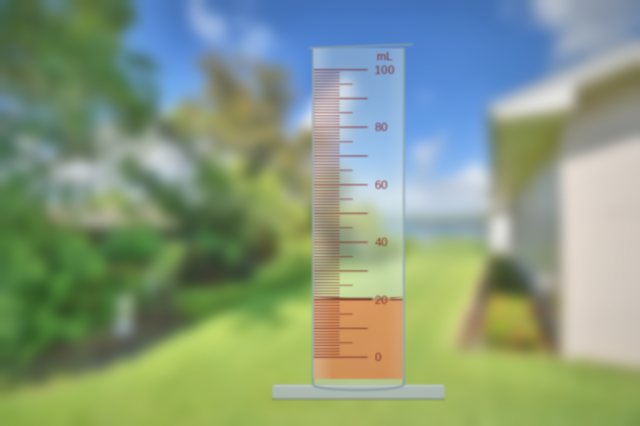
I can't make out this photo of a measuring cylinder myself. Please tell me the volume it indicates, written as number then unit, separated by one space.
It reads 20 mL
